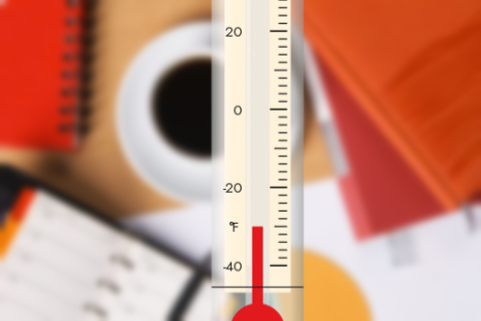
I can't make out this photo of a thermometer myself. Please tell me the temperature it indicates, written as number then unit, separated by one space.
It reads -30 °F
